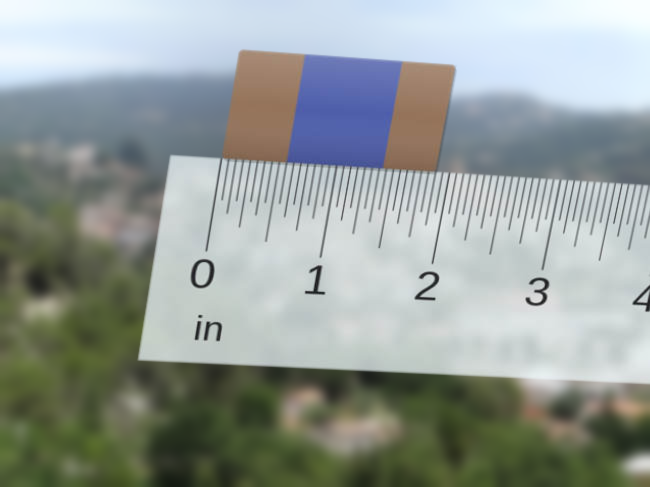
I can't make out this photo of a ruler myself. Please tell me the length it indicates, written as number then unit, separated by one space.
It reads 1.875 in
